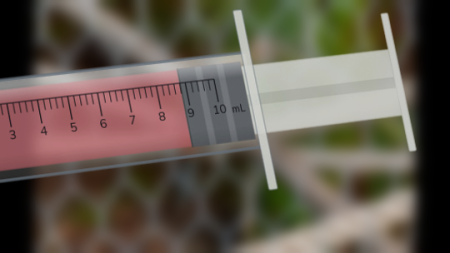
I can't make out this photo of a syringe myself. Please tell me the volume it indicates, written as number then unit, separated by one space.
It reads 8.8 mL
